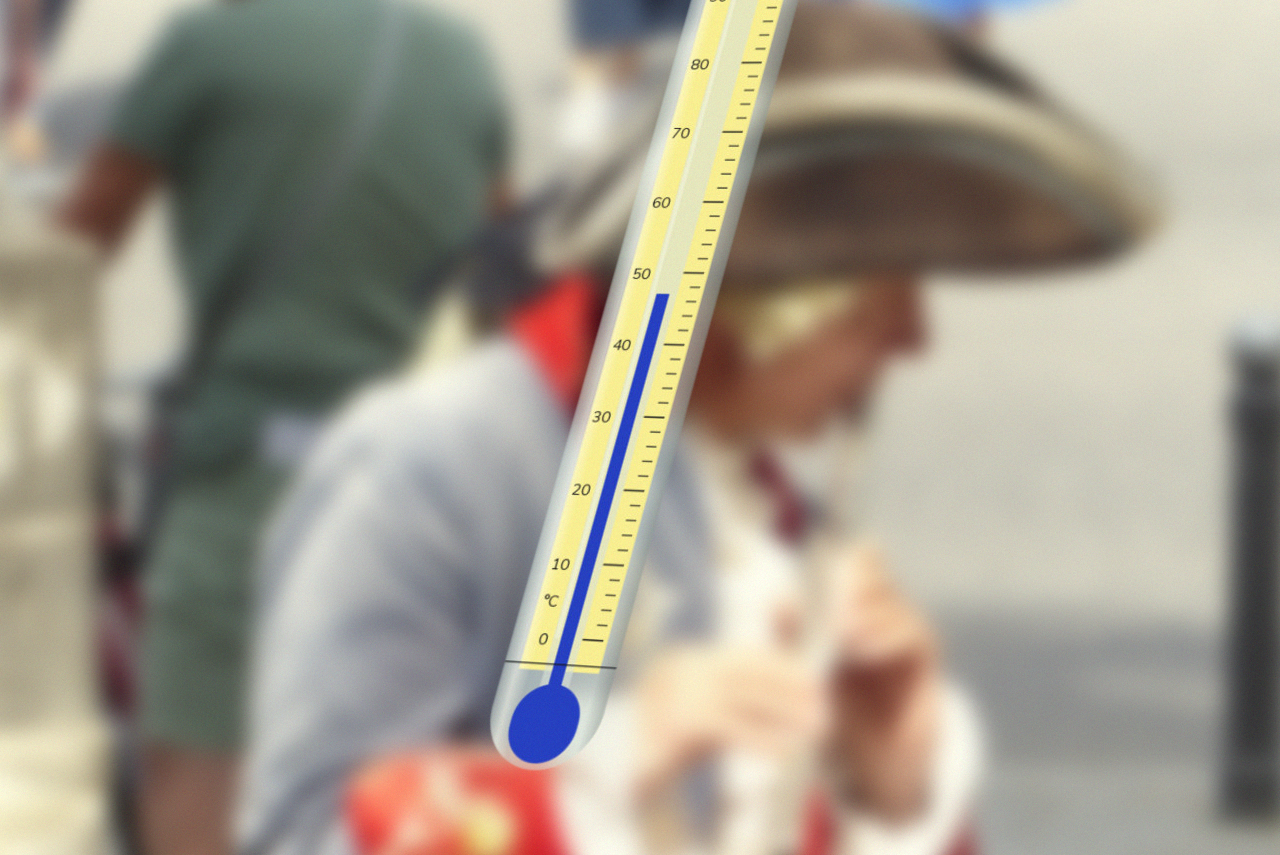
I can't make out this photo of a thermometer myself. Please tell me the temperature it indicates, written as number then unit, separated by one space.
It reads 47 °C
